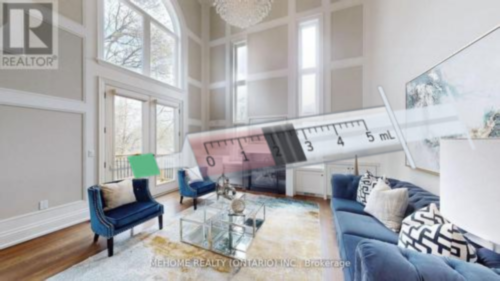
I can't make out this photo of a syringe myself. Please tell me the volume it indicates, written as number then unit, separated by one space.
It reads 1.8 mL
